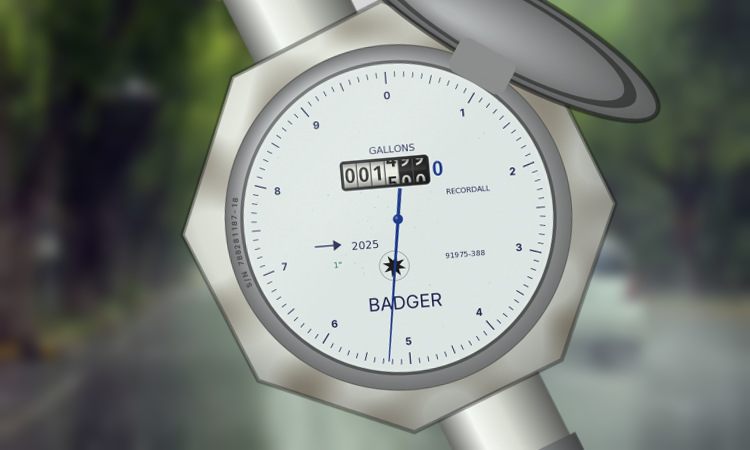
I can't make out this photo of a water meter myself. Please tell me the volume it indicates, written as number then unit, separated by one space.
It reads 14995.2 gal
